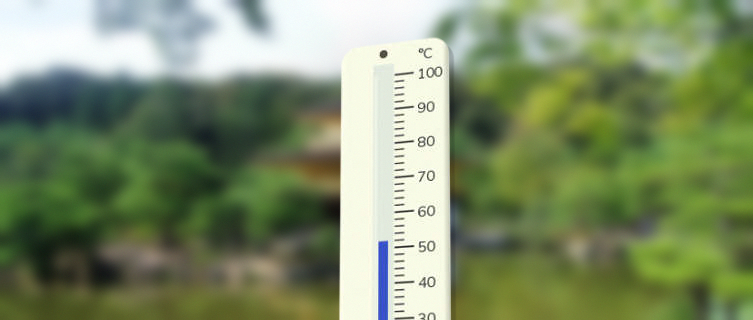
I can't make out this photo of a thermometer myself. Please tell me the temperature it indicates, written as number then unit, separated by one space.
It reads 52 °C
